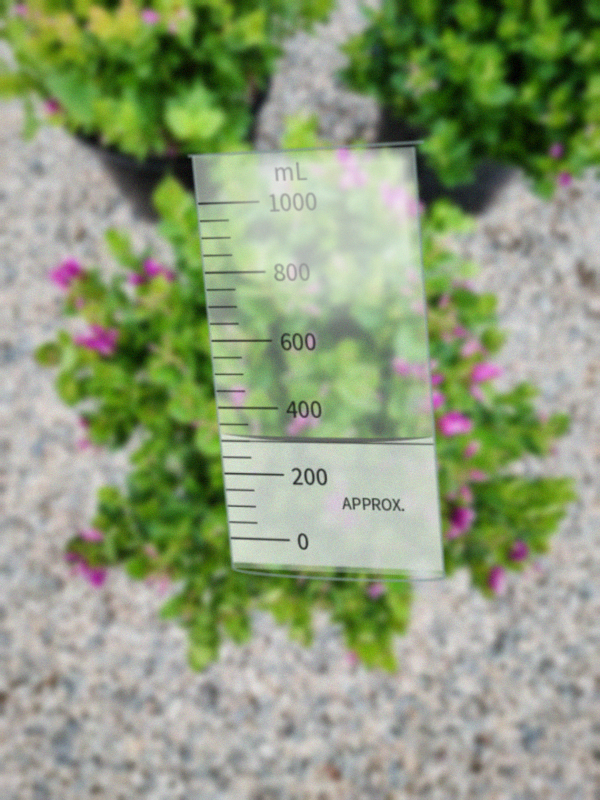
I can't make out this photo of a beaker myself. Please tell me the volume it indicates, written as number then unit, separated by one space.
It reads 300 mL
